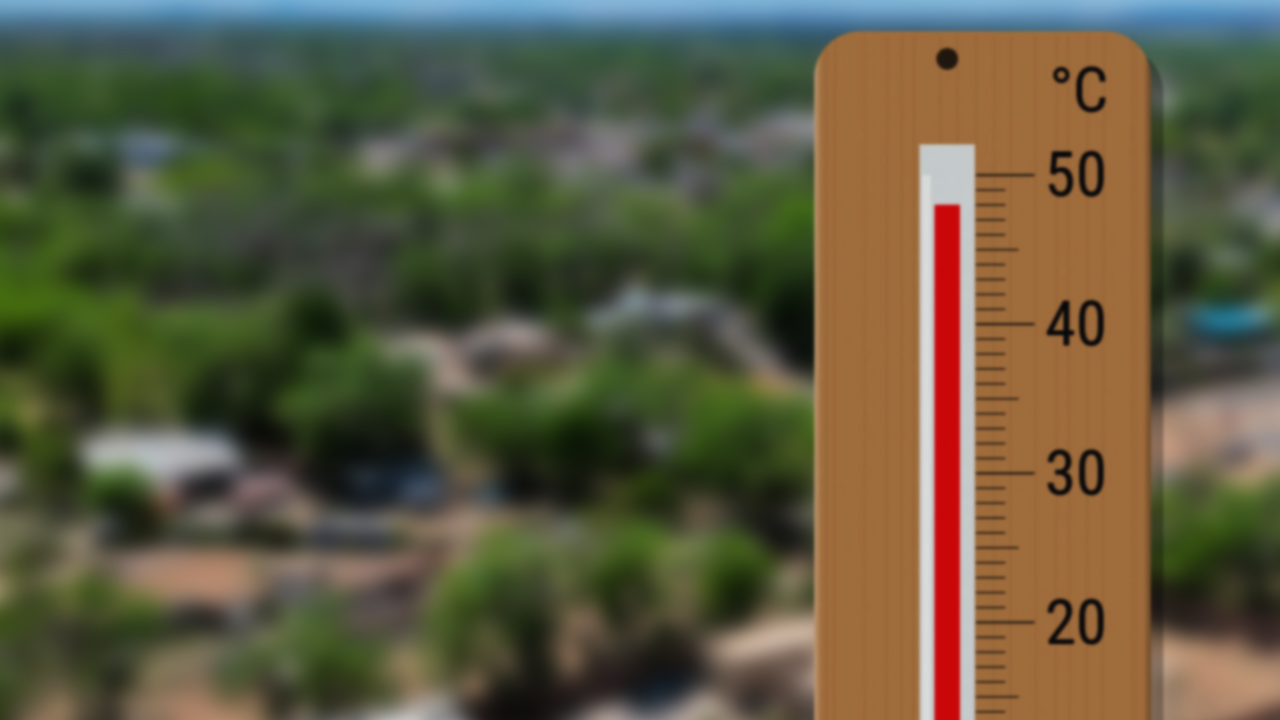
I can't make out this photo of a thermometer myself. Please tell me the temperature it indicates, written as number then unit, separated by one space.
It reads 48 °C
